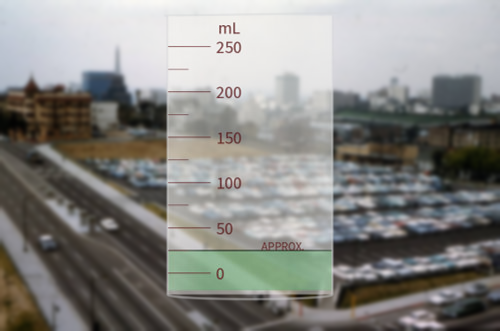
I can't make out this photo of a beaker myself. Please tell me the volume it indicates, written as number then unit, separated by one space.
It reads 25 mL
